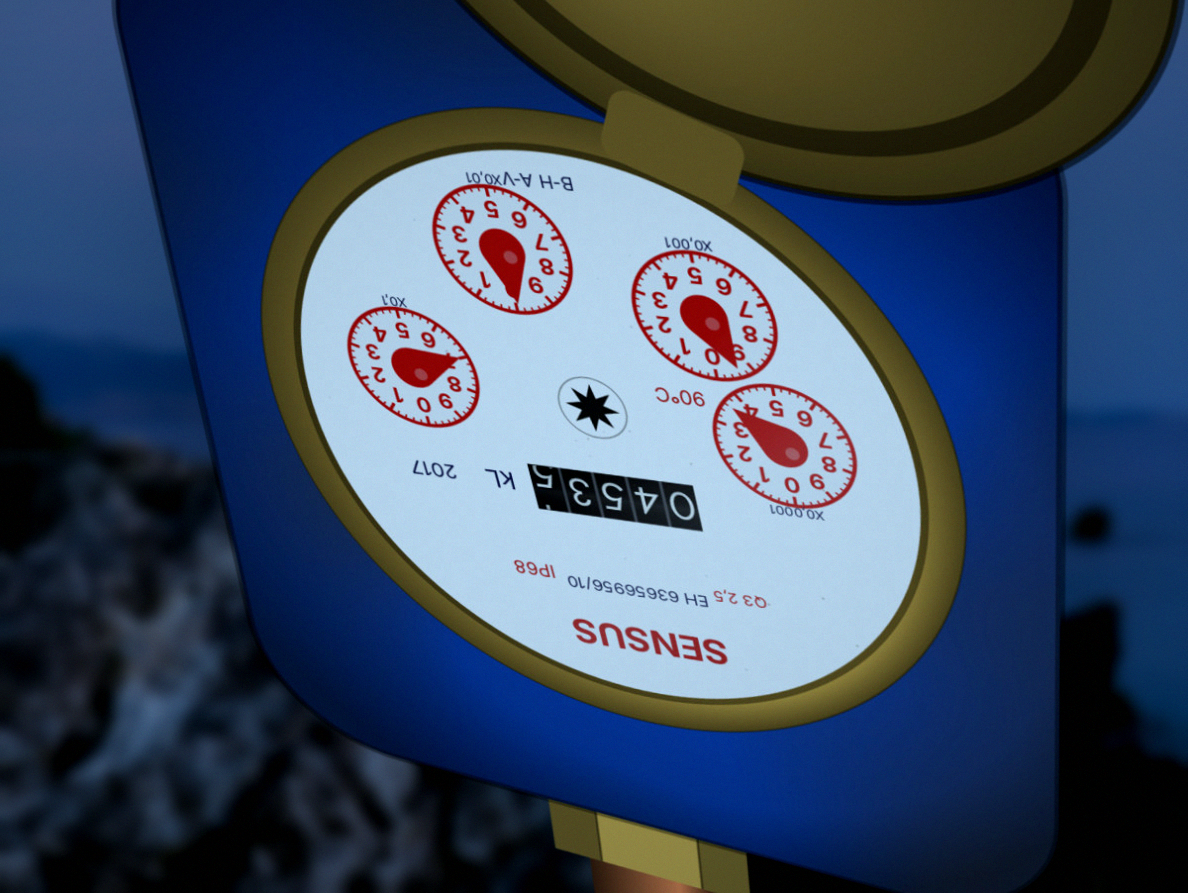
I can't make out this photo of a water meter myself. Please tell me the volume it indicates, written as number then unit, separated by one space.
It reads 4534.6993 kL
